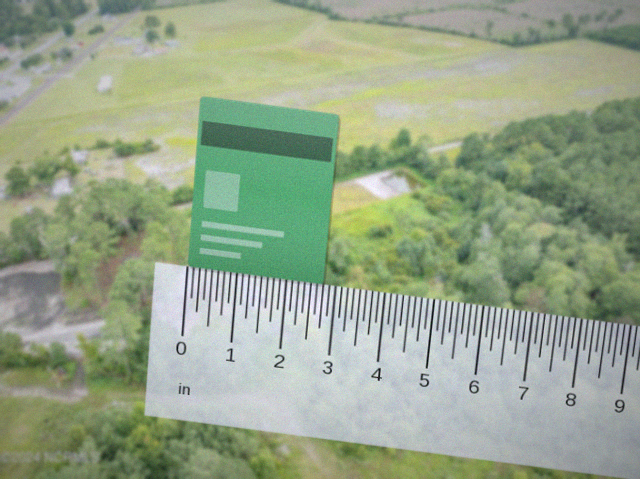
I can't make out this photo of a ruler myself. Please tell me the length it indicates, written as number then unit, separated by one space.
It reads 2.75 in
